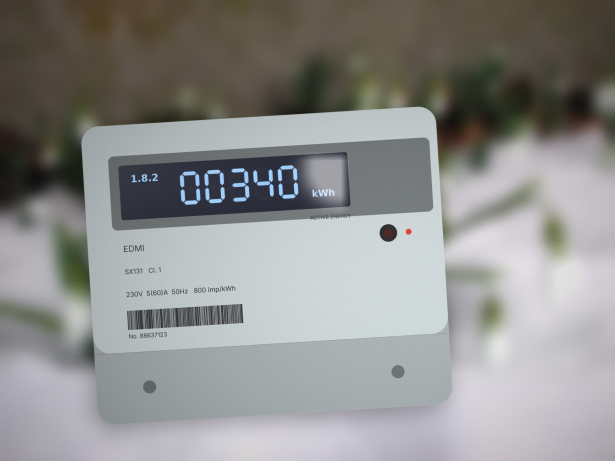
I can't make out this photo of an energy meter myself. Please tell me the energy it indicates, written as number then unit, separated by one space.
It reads 340 kWh
